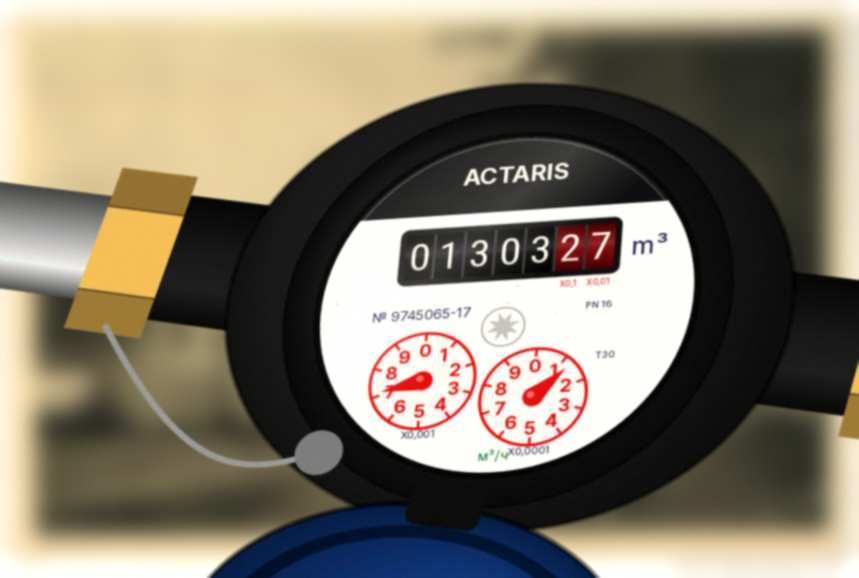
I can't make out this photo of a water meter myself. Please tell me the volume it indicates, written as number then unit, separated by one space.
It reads 1303.2771 m³
